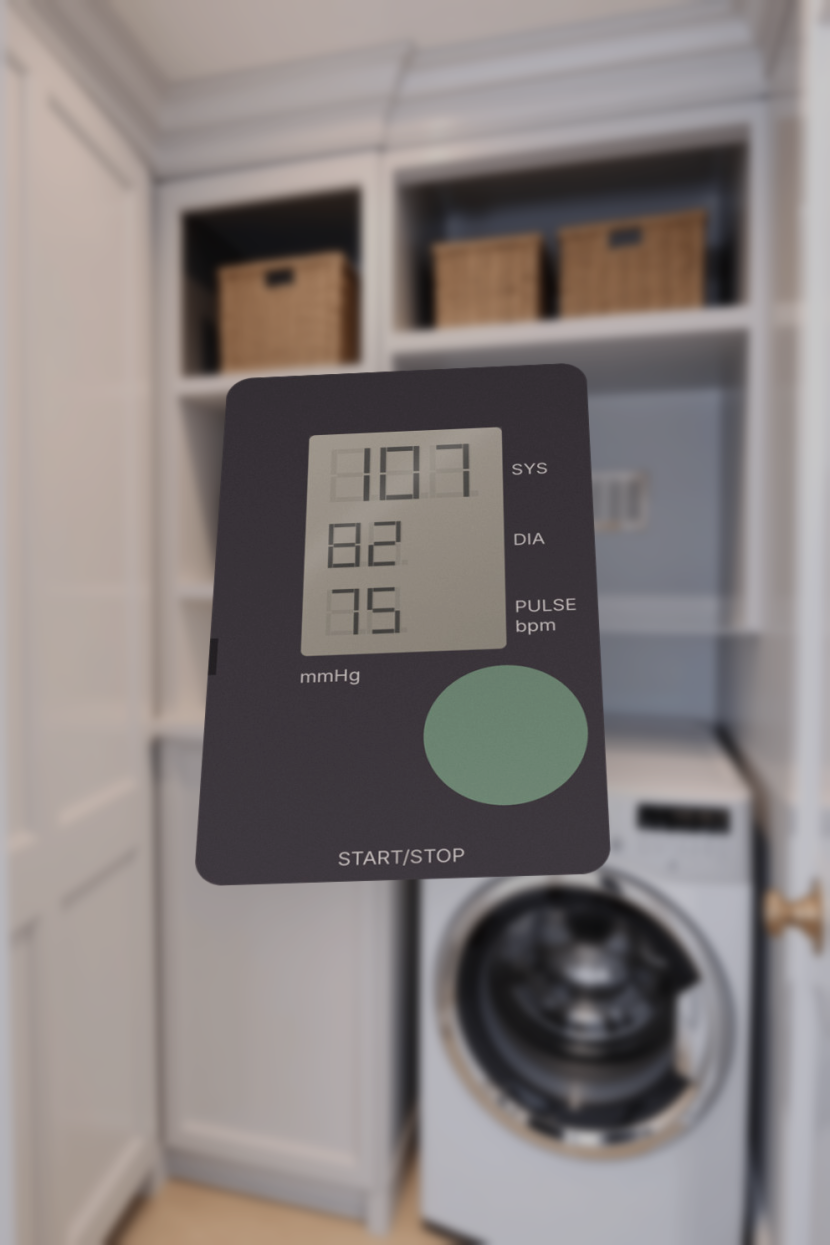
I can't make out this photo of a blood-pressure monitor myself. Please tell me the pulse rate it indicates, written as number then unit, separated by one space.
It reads 75 bpm
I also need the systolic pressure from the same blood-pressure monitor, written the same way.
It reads 107 mmHg
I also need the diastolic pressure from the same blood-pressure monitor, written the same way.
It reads 82 mmHg
